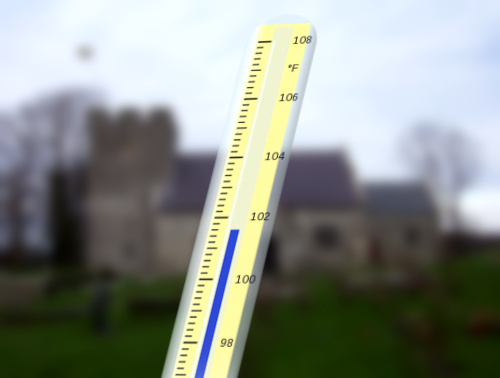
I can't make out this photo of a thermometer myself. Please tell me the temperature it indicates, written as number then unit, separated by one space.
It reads 101.6 °F
